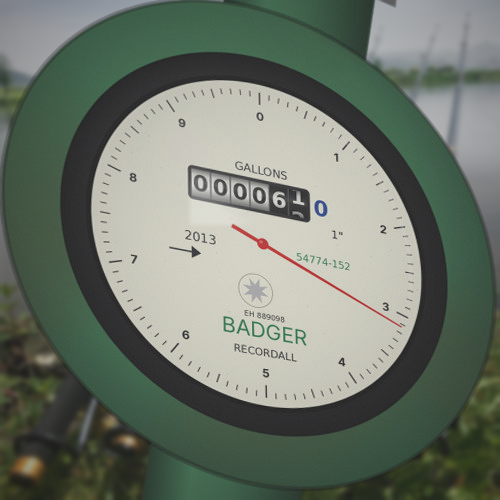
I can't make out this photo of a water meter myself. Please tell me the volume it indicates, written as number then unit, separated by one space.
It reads 613.1 gal
